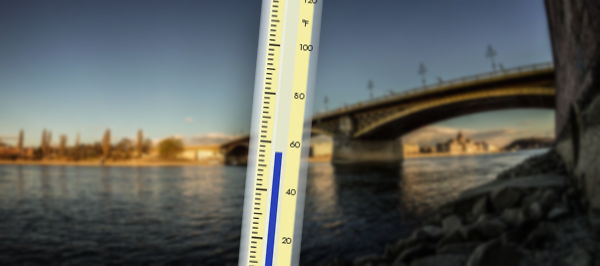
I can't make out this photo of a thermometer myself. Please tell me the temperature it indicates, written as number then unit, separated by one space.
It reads 56 °F
